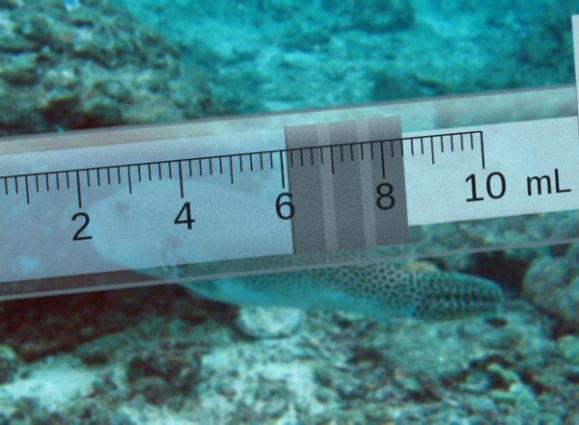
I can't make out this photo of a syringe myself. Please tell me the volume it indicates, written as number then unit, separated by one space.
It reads 6.1 mL
